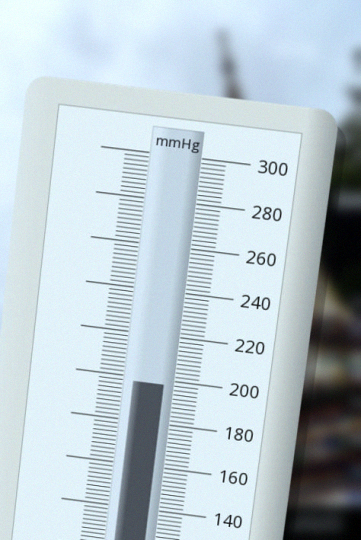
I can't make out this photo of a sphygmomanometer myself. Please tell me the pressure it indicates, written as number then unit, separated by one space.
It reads 198 mmHg
